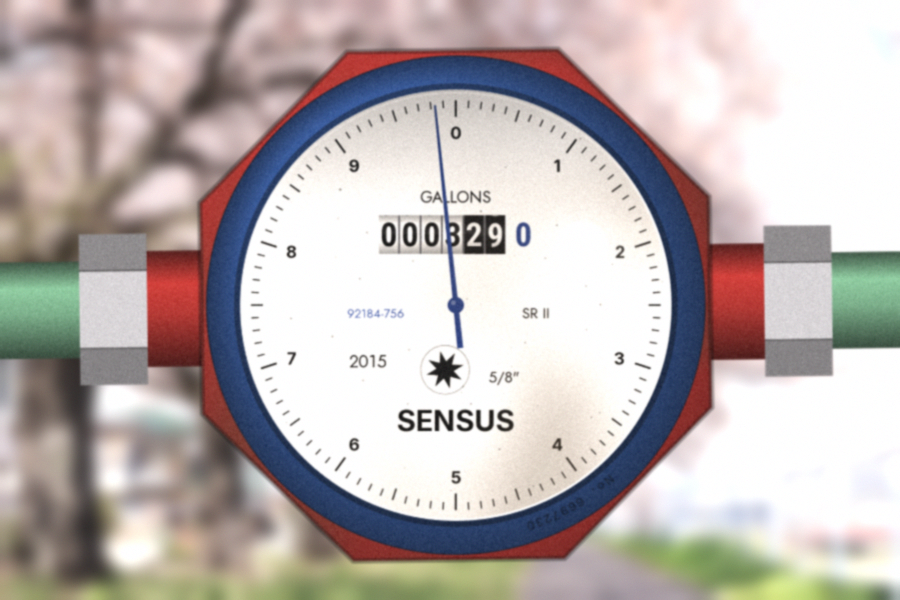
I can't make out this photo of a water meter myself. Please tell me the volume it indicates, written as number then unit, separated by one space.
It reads 3289.8 gal
